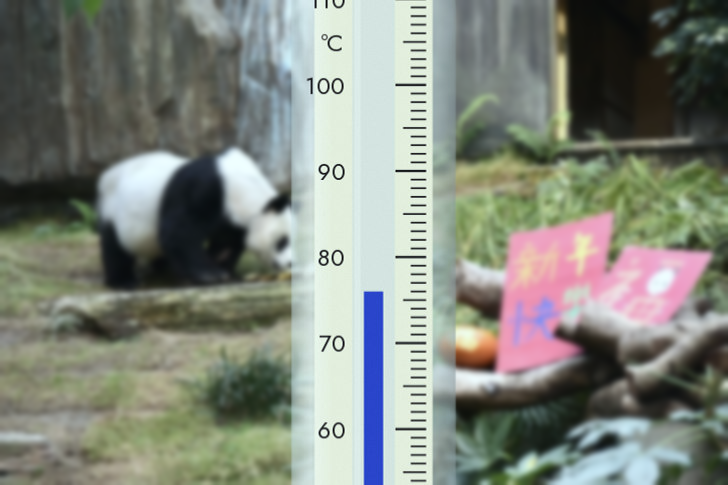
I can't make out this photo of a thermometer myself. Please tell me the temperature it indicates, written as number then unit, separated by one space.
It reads 76 °C
